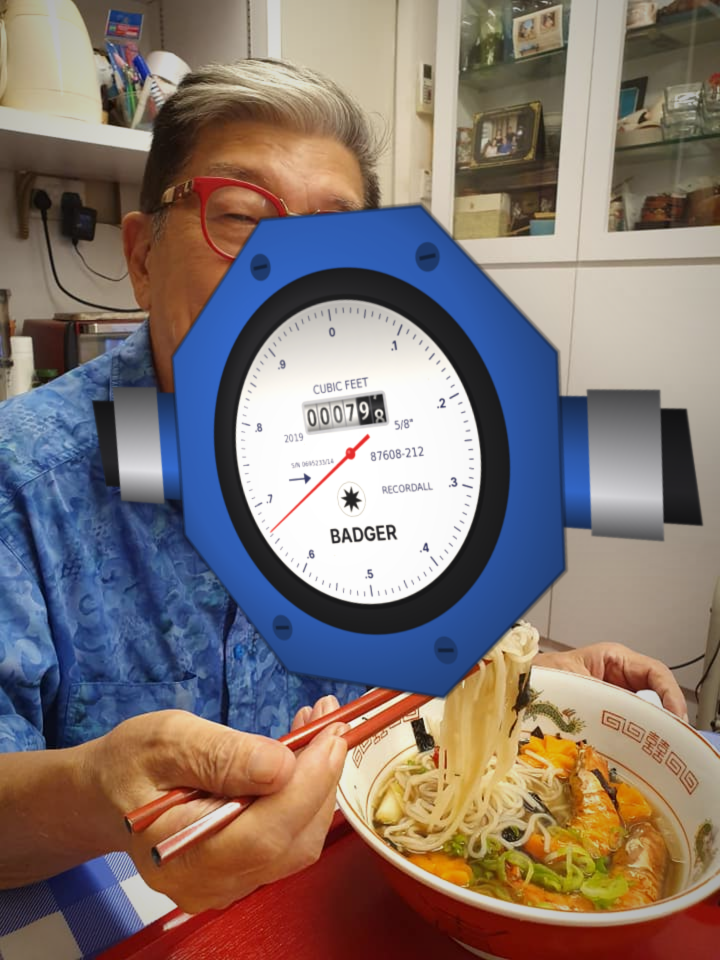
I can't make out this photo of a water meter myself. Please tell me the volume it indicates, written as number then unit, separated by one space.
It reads 797.66 ft³
